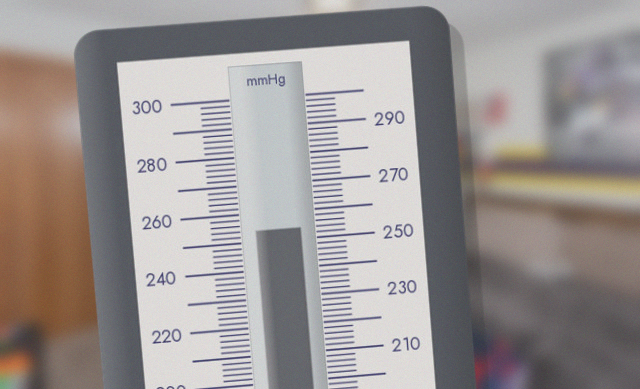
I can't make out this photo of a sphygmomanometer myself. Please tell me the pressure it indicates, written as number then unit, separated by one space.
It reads 254 mmHg
